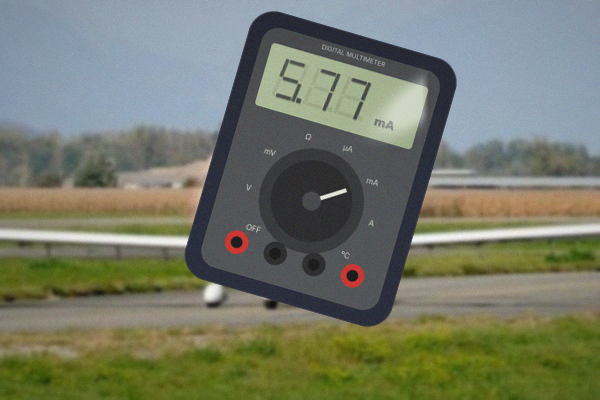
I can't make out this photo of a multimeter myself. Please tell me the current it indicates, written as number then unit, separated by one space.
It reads 5.77 mA
